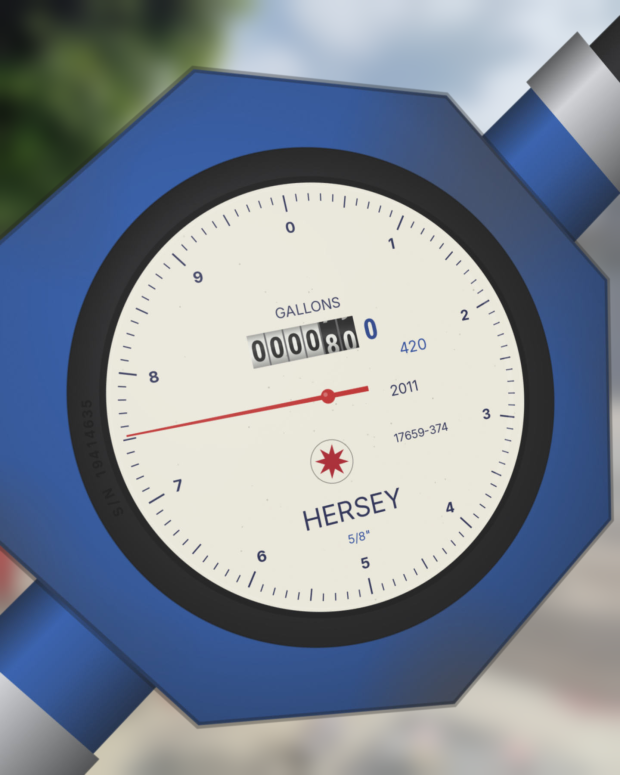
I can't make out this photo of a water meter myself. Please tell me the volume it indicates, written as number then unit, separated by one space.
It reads 797.5 gal
